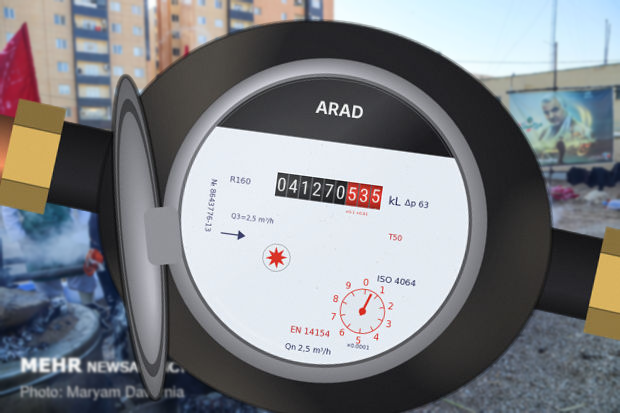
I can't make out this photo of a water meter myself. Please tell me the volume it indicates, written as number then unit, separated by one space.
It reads 41270.5350 kL
